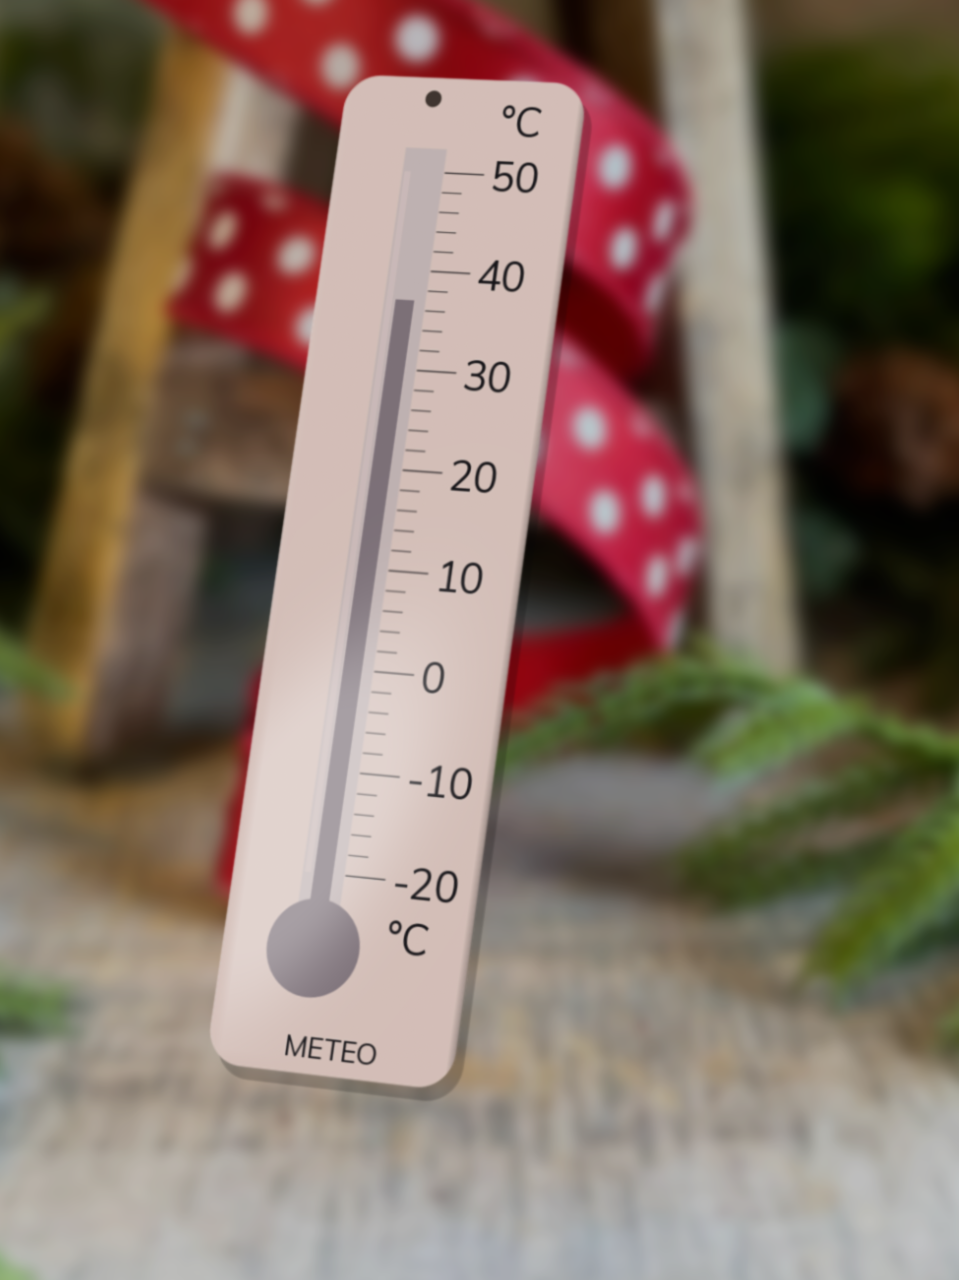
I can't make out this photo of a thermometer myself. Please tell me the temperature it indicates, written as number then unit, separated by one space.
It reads 37 °C
